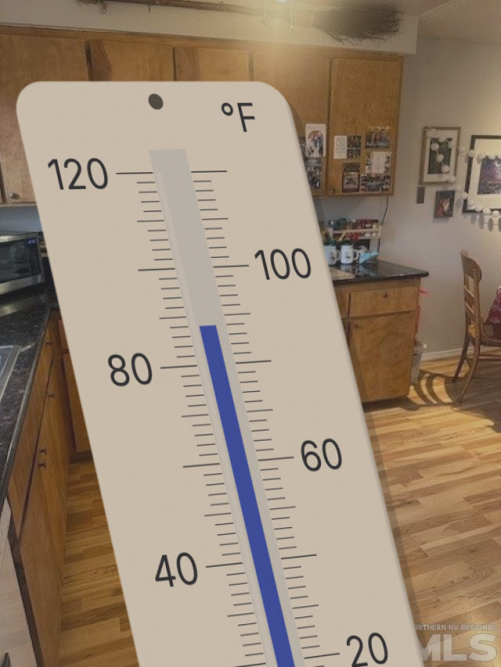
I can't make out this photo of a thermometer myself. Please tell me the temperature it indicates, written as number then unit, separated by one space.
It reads 88 °F
